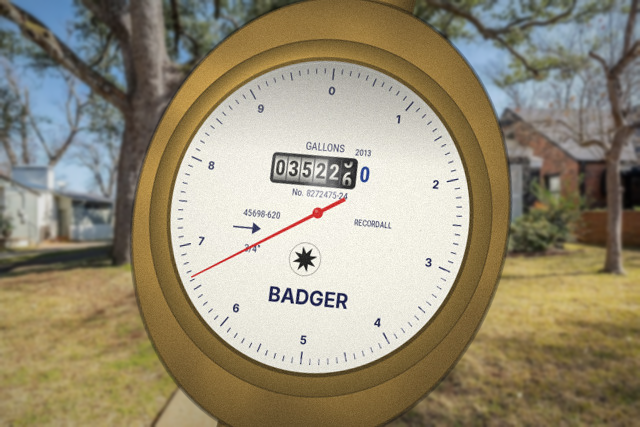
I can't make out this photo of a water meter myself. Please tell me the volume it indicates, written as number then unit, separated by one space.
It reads 352256.6 gal
